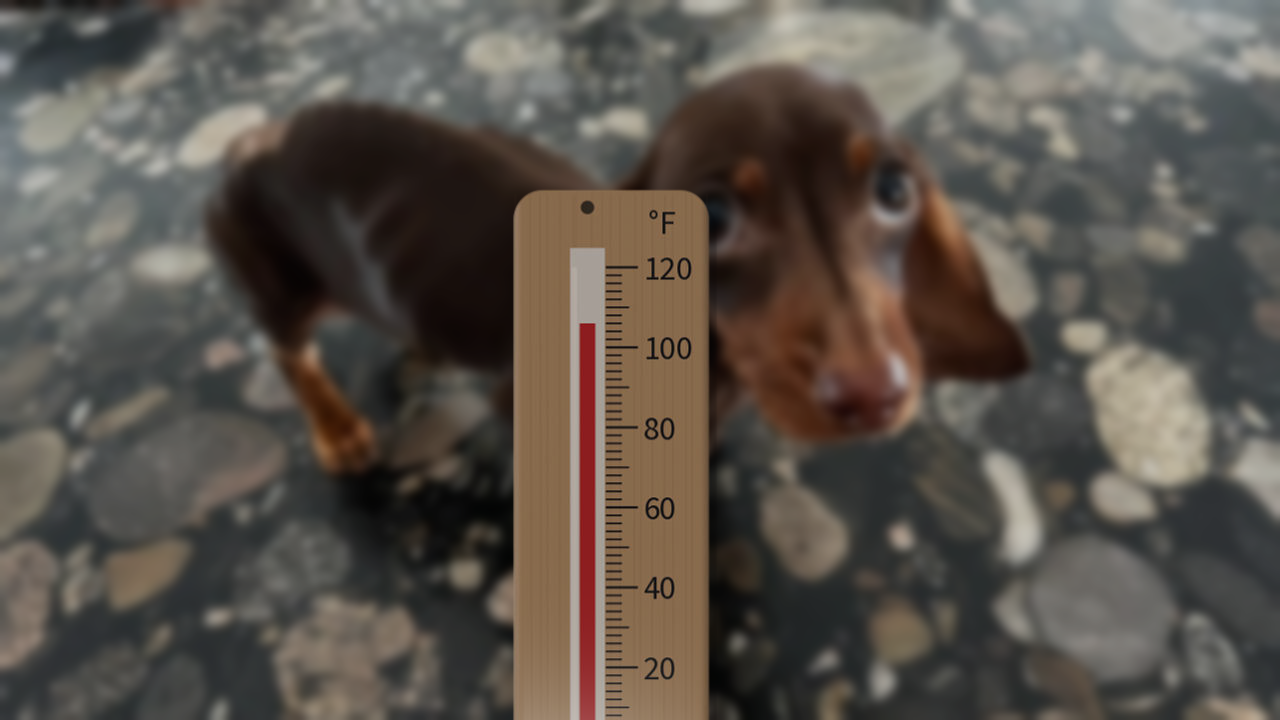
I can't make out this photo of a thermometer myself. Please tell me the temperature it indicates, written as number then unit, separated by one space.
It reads 106 °F
